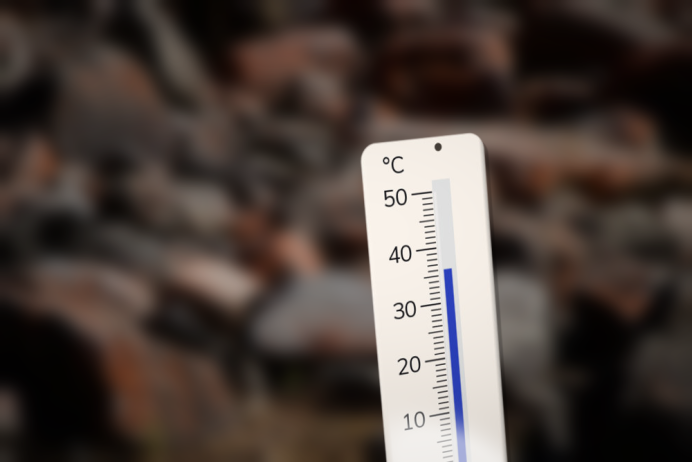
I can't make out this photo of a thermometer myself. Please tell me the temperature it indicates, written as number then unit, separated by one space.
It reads 36 °C
